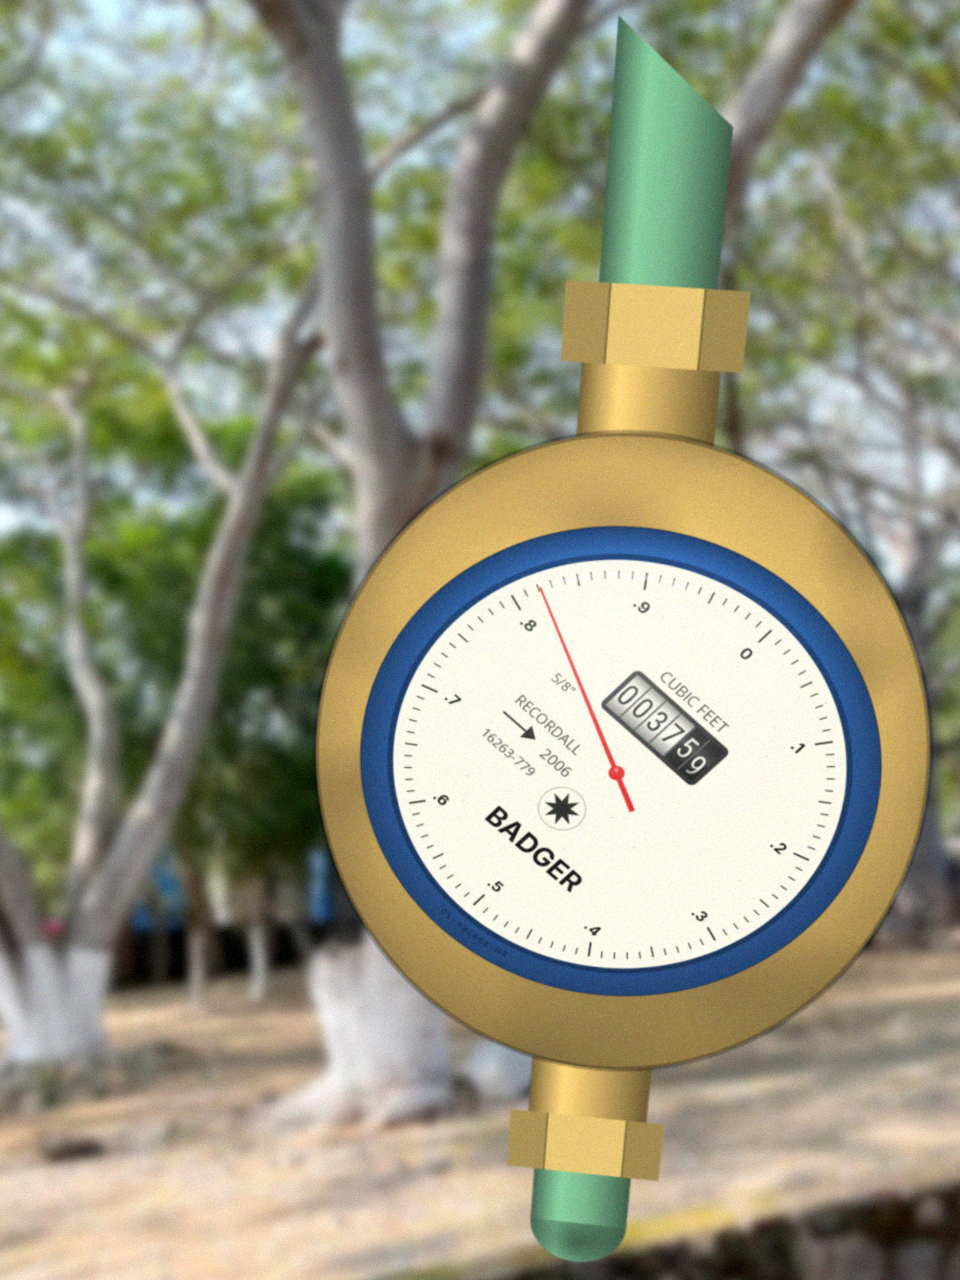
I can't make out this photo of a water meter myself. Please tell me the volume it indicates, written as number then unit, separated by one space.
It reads 3758.82 ft³
